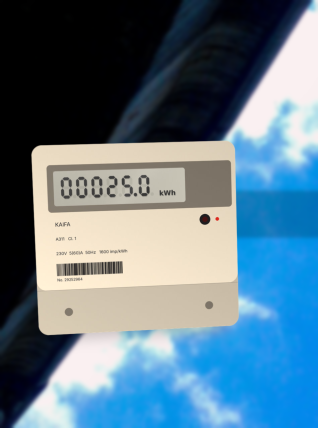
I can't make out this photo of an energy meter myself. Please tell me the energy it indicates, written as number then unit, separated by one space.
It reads 25.0 kWh
